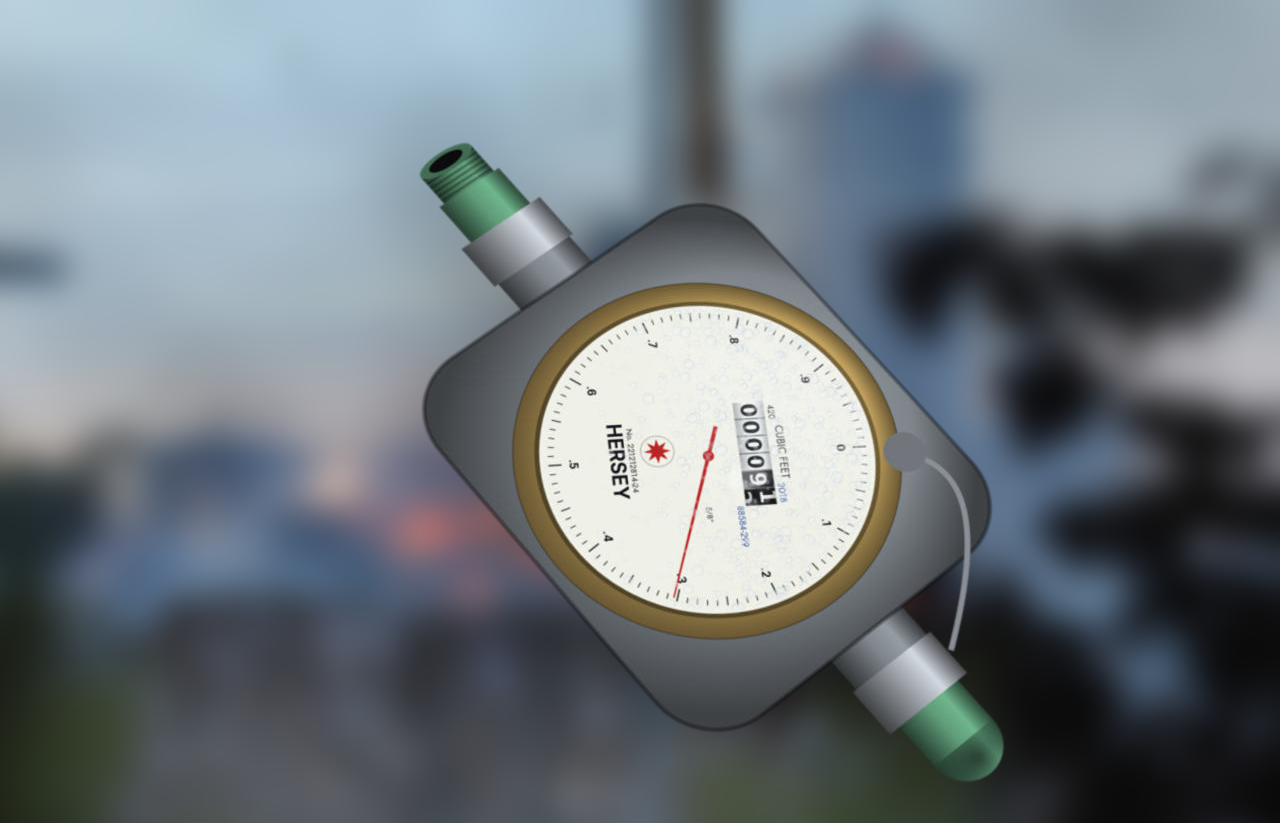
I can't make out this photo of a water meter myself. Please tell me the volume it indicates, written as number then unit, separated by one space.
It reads 91.30 ft³
